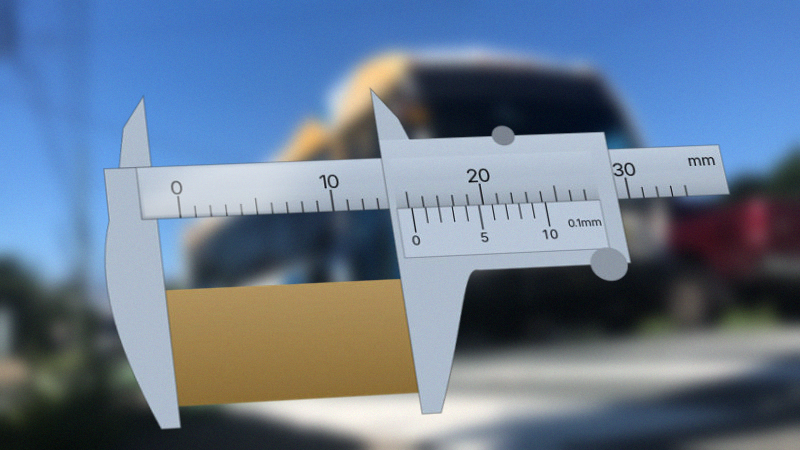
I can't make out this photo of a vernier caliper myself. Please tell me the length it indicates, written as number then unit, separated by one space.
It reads 15.2 mm
